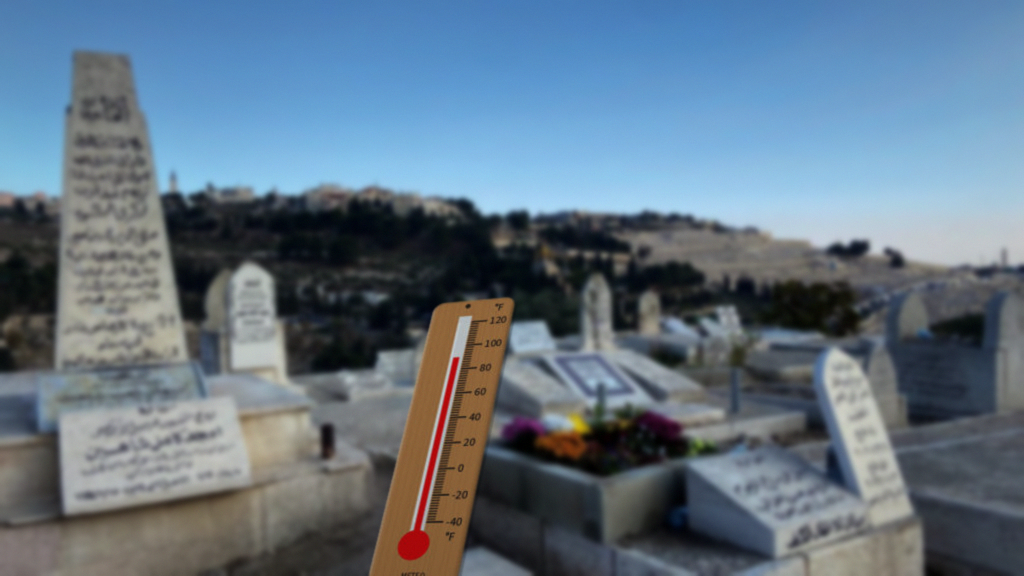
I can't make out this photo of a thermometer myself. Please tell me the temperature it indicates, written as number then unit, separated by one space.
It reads 90 °F
